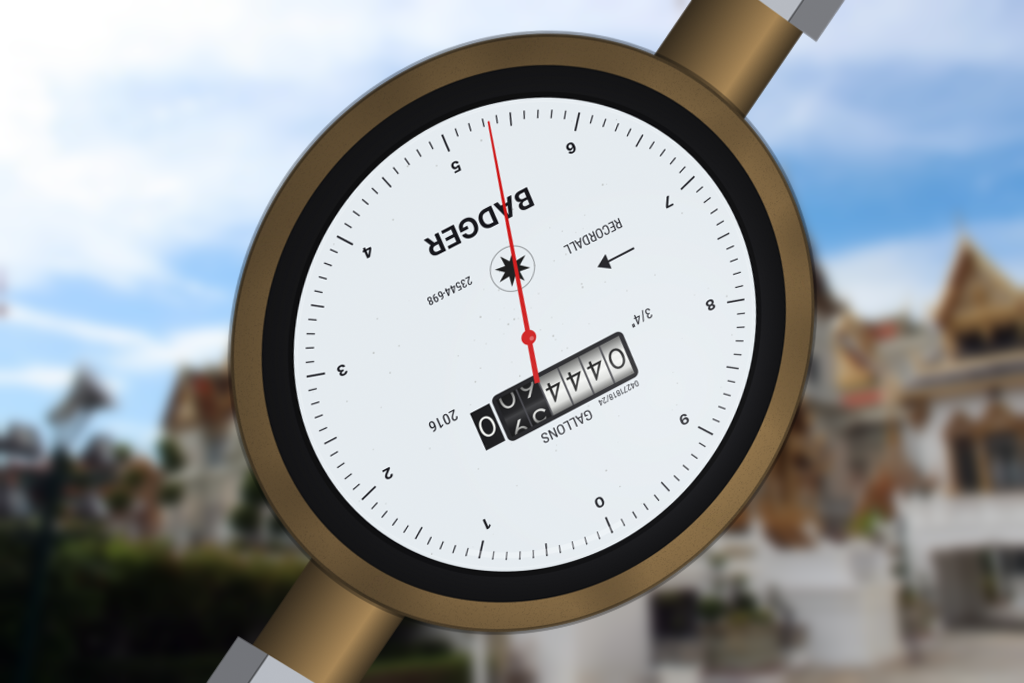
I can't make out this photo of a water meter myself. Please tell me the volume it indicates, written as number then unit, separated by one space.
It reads 444595.3 gal
